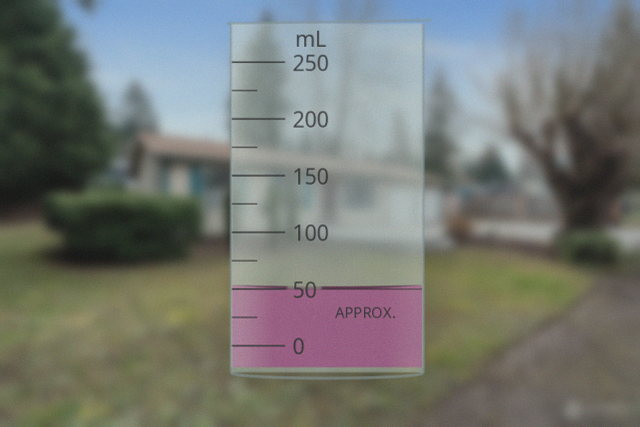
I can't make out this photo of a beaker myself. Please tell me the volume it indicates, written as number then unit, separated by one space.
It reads 50 mL
